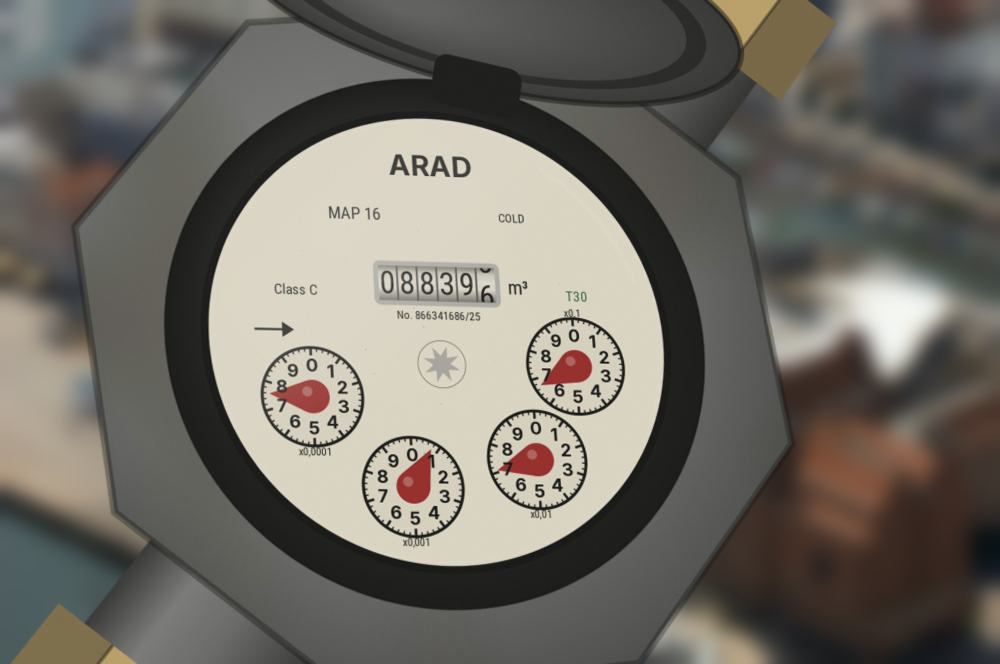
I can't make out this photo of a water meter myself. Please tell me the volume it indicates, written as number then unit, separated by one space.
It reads 88395.6707 m³
